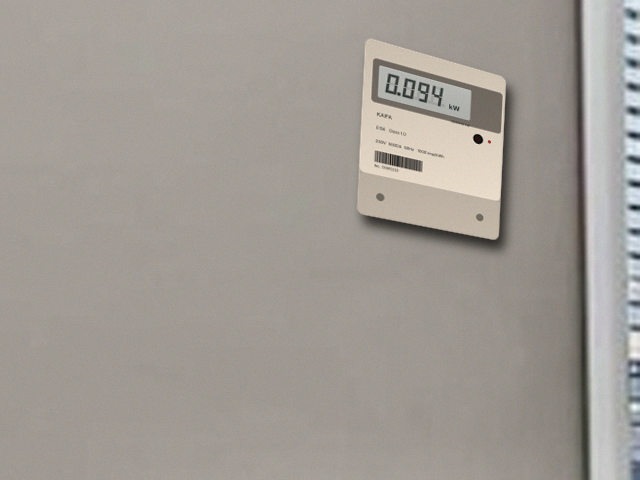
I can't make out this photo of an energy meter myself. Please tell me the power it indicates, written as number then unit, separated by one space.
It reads 0.094 kW
